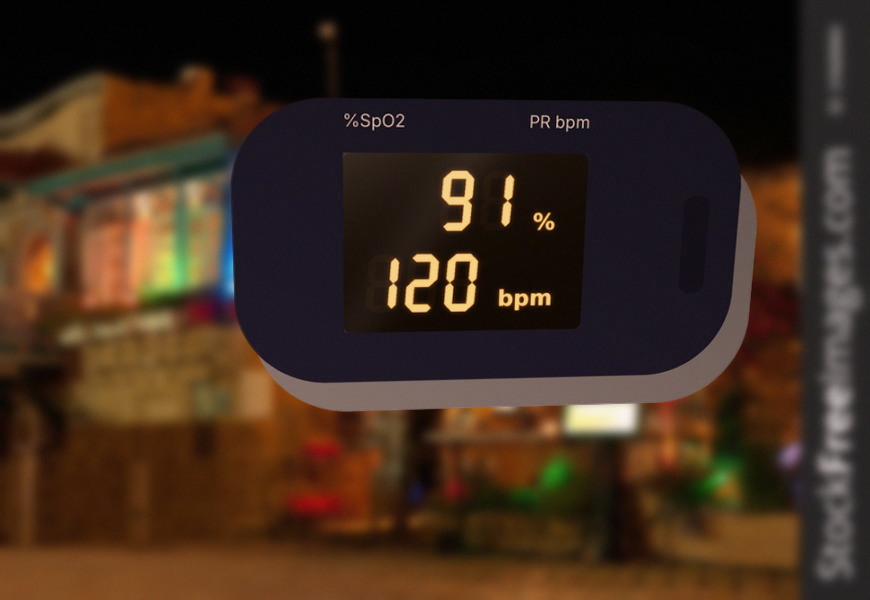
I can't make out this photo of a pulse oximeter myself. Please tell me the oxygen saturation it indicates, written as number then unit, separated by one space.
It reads 91 %
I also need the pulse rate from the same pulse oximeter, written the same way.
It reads 120 bpm
